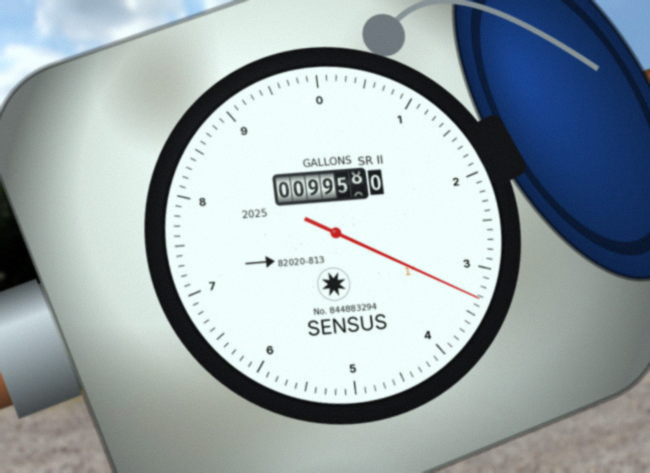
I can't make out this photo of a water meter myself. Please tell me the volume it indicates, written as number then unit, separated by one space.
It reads 99583.3 gal
